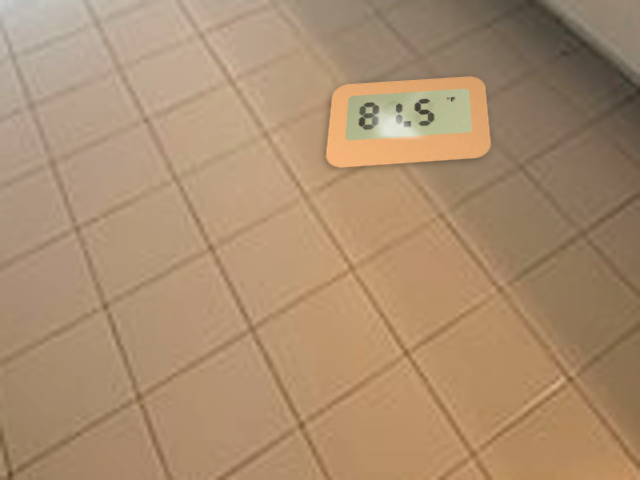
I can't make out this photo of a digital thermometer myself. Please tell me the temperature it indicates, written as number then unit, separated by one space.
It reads 81.5 °F
